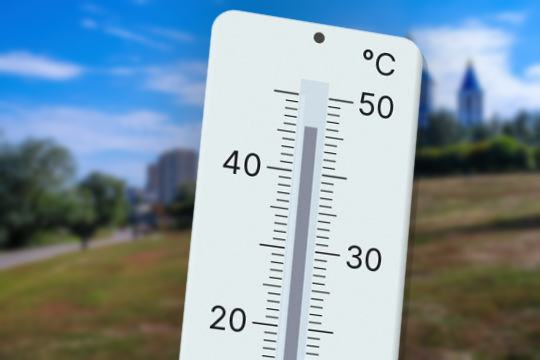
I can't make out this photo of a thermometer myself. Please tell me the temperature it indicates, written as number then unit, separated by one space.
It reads 46 °C
